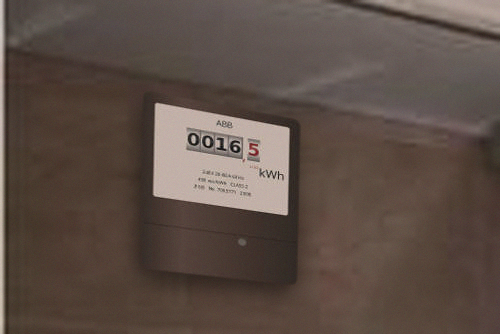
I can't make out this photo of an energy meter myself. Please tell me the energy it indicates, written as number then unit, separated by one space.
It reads 16.5 kWh
